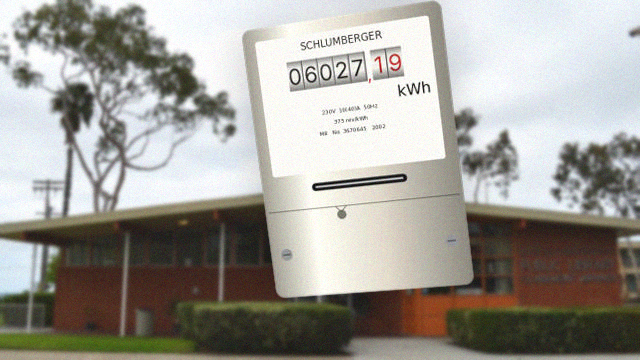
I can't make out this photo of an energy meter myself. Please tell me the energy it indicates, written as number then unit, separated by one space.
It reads 6027.19 kWh
